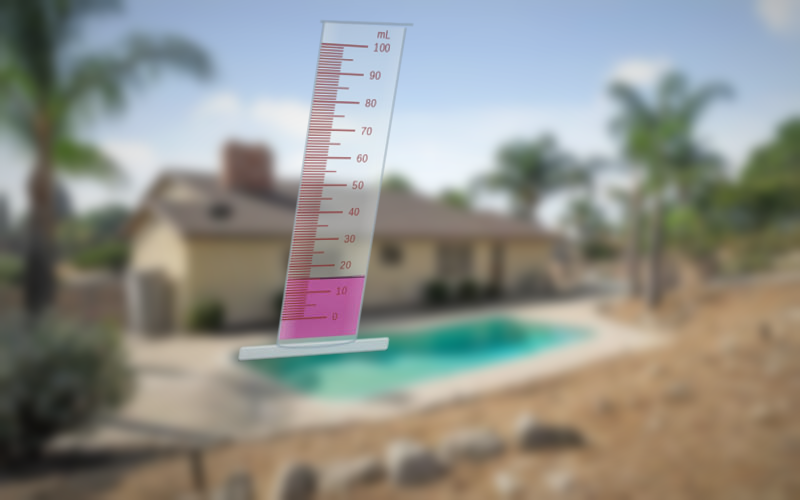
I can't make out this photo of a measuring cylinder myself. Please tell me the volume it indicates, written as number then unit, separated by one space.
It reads 15 mL
